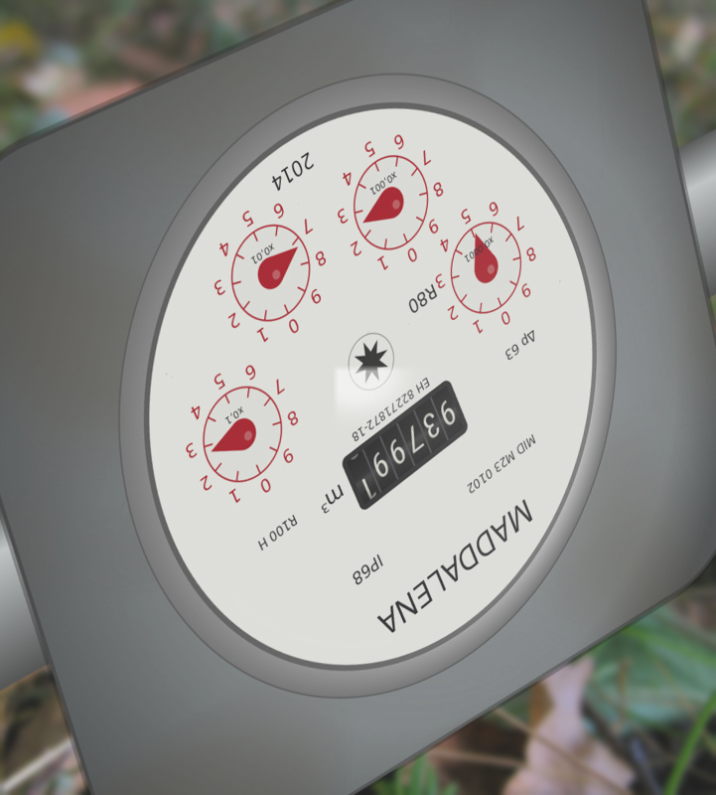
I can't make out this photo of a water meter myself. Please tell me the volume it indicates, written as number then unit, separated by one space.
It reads 937991.2725 m³
